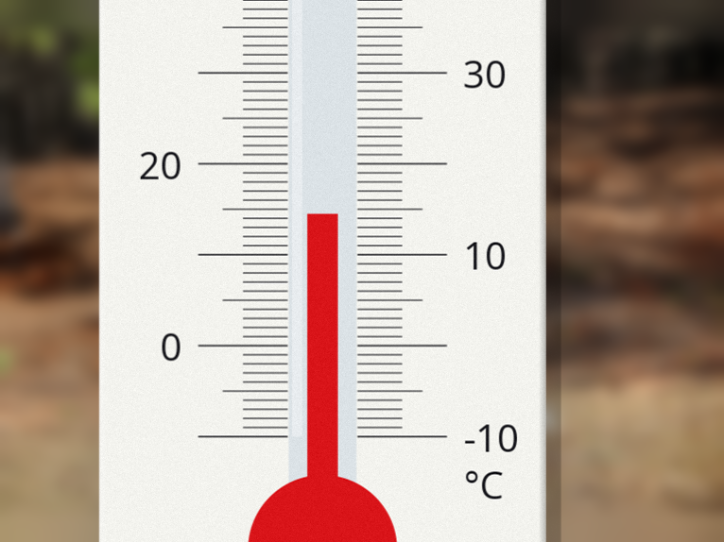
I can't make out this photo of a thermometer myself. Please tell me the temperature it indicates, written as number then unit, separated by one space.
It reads 14.5 °C
